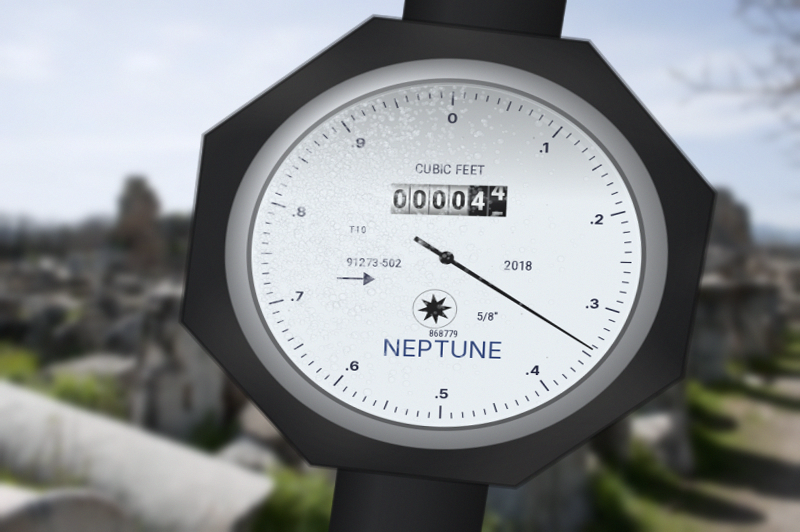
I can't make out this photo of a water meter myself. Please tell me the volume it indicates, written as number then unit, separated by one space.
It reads 44.34 ft³
